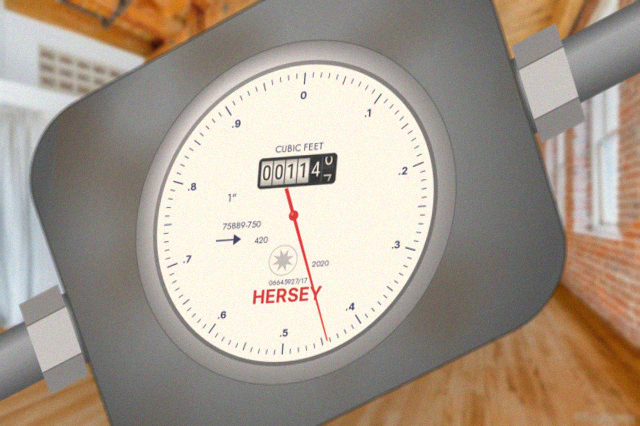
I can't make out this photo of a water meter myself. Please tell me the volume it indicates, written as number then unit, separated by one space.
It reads 1146.44 ft³
